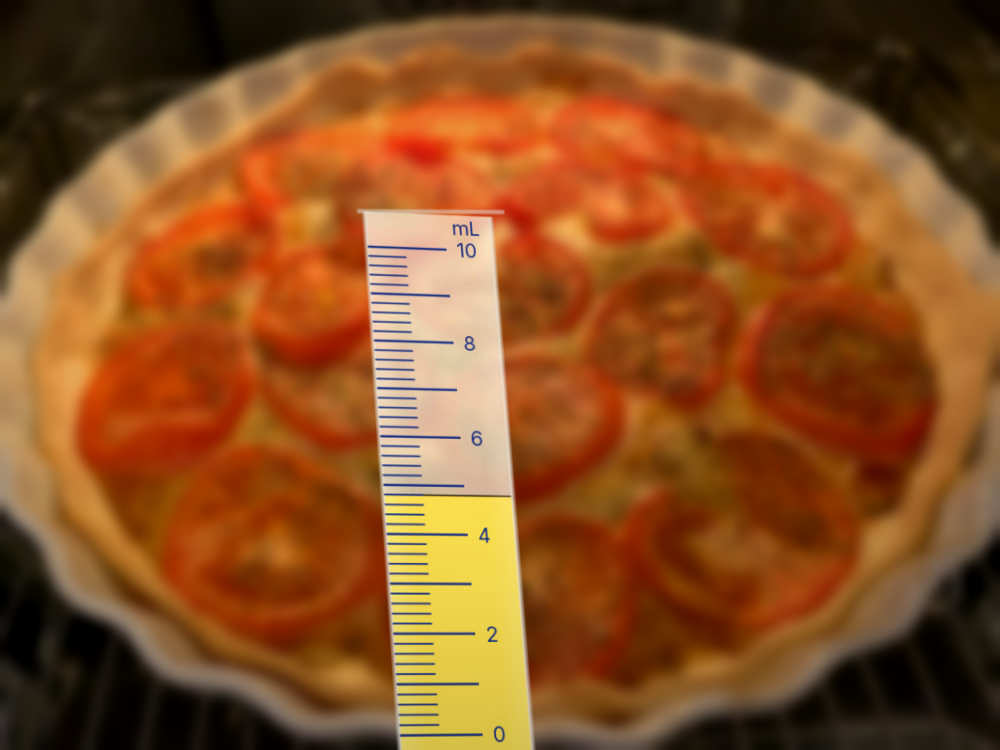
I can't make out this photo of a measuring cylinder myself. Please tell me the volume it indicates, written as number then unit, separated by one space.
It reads 4.8 mL
